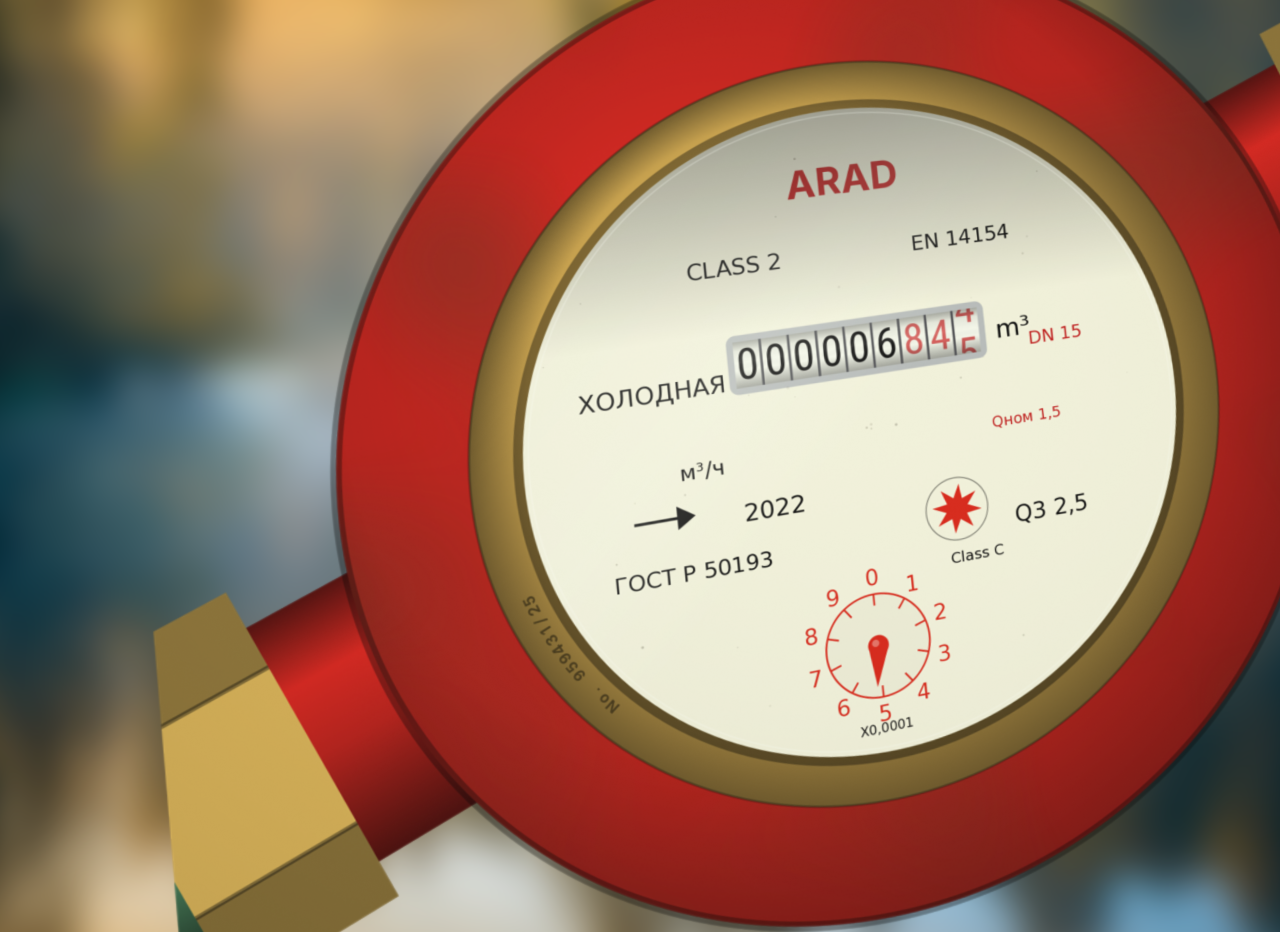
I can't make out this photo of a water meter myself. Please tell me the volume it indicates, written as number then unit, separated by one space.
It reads 6.8445 m³
